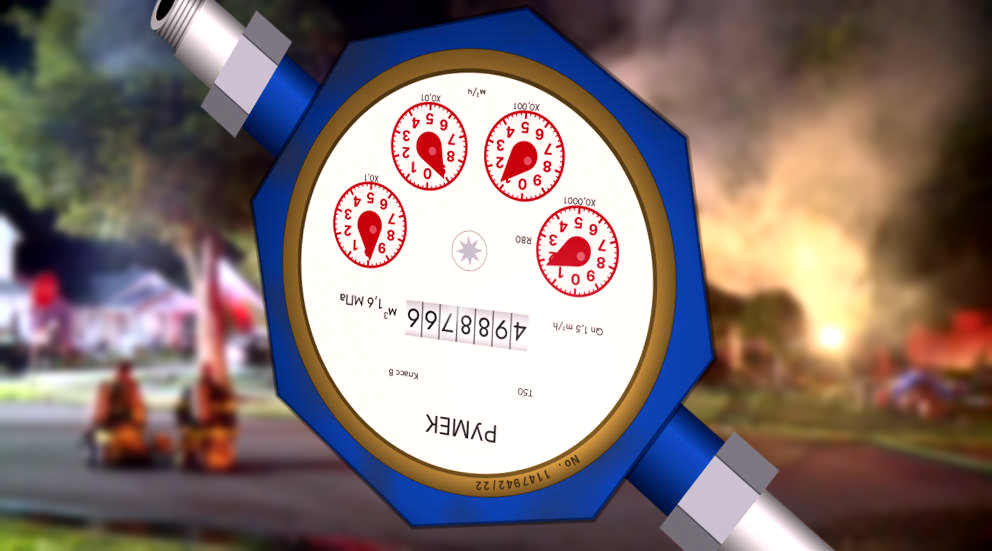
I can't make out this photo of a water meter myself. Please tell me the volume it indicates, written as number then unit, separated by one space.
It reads 4988765.9911 m³
